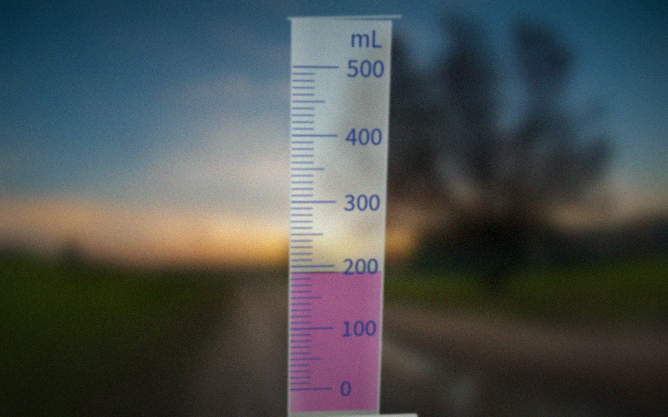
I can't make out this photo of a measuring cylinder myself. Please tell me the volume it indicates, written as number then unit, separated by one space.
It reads 190 mL
